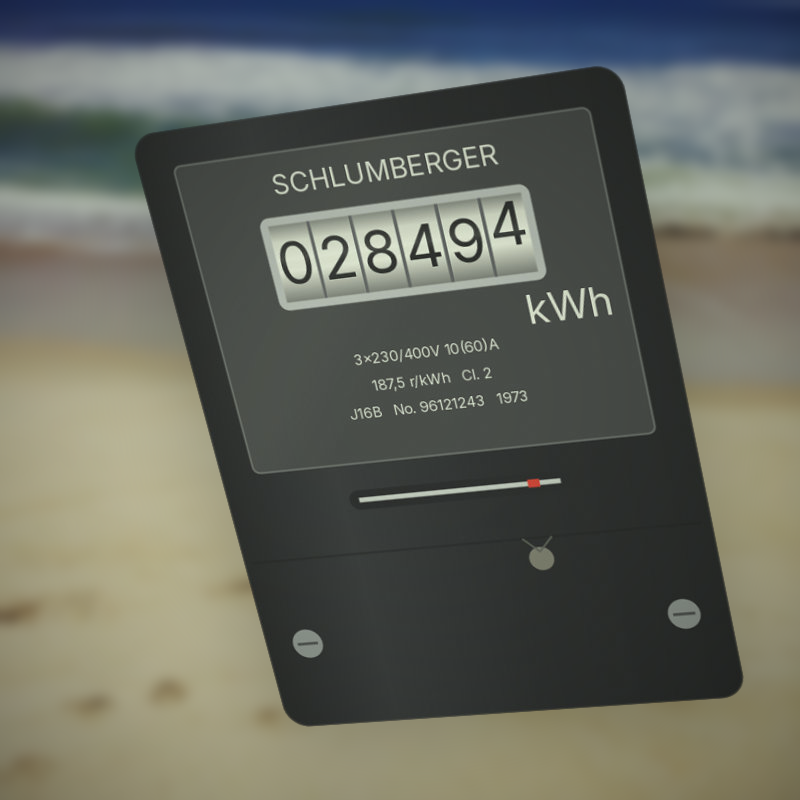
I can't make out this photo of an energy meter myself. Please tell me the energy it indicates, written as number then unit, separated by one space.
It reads 28494 kWh
